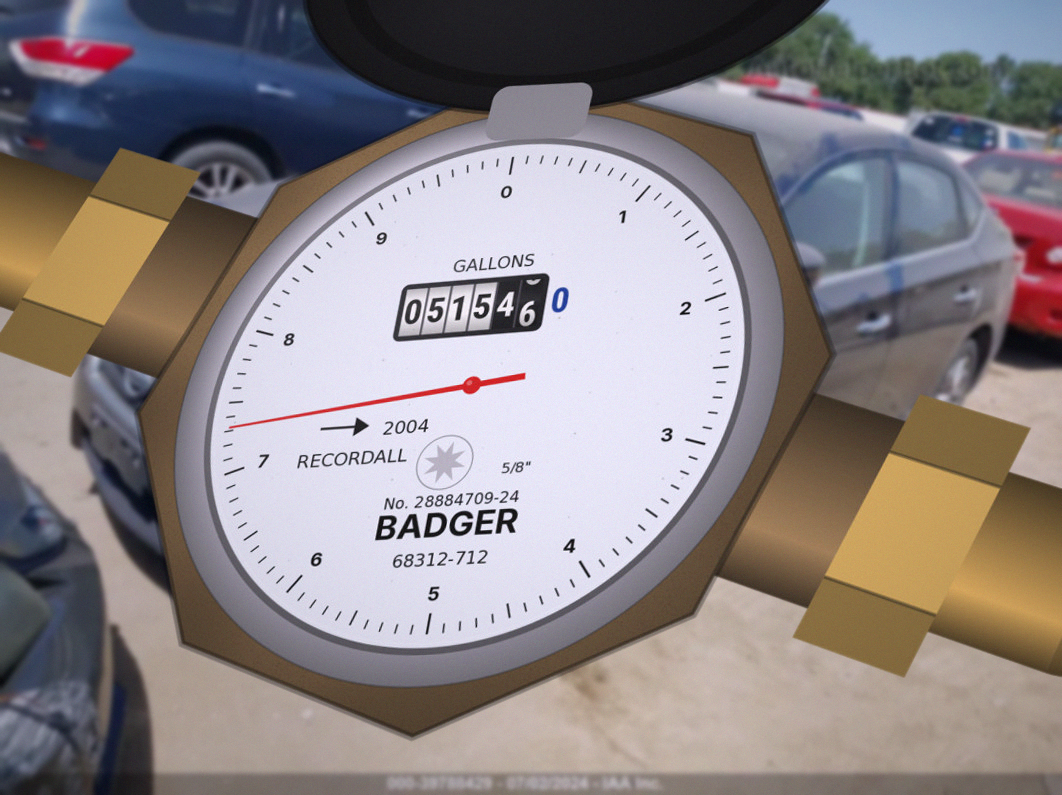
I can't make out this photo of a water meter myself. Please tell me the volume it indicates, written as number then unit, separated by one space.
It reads 515457.3 gal
